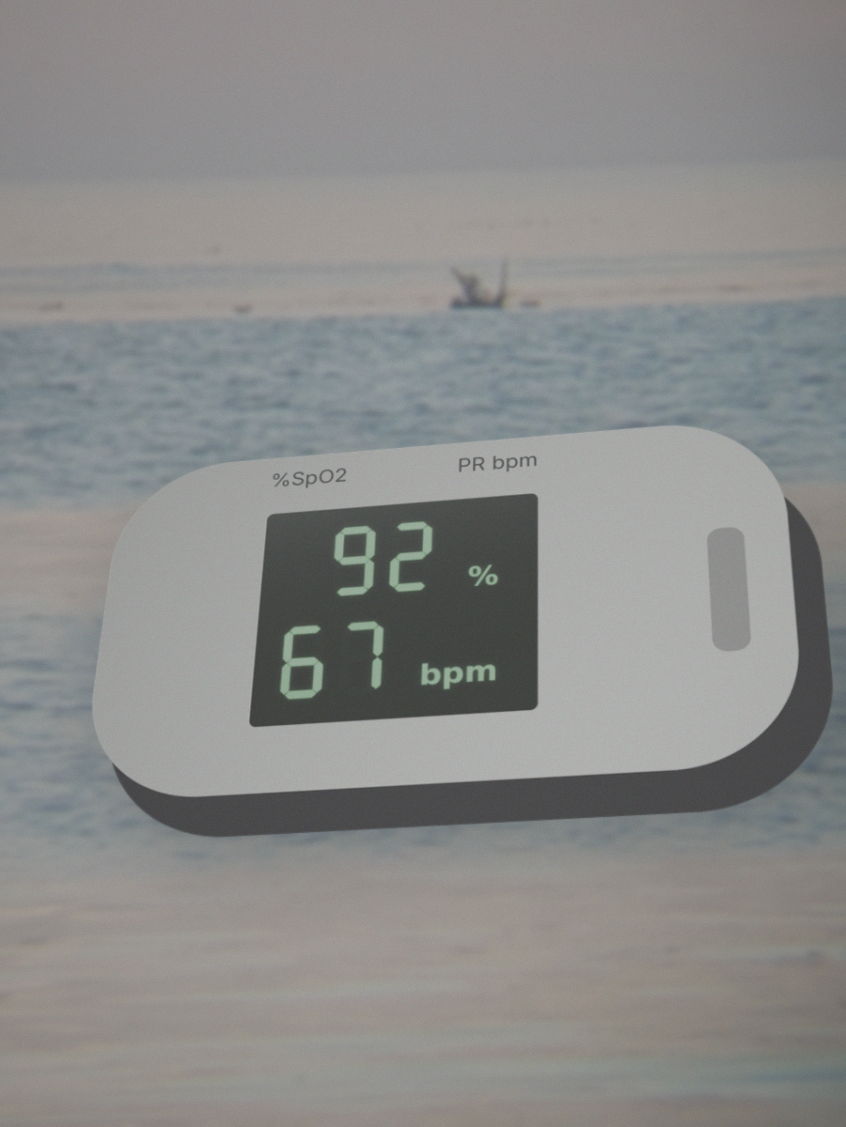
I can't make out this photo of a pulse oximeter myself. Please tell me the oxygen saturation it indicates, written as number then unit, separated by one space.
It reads 92 %
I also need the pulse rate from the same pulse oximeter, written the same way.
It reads 67 bpm
